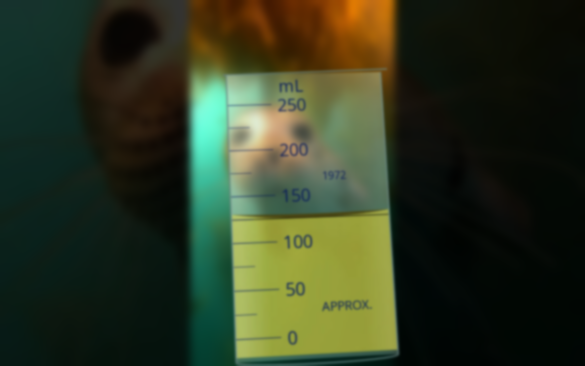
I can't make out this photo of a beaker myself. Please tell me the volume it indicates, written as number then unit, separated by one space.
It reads 125 mL
